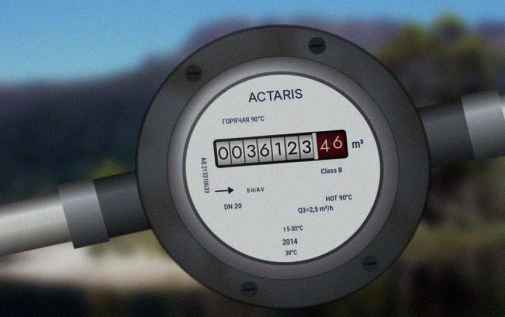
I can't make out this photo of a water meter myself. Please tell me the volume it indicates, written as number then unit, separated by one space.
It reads 36123.46 m³
